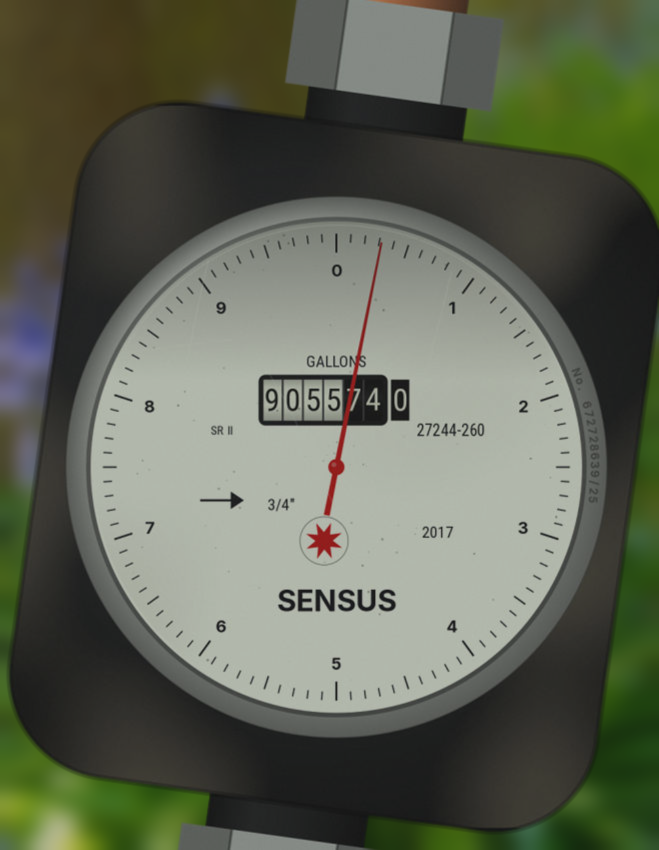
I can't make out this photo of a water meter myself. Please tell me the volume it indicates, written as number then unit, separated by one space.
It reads 9055740.3 gal
